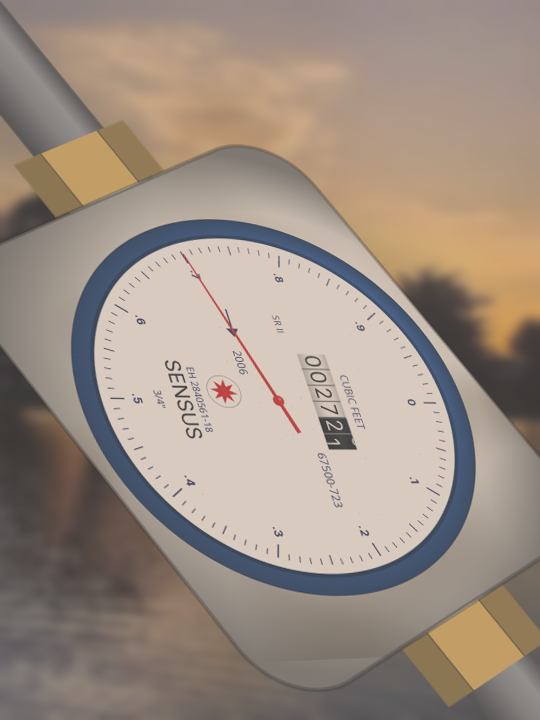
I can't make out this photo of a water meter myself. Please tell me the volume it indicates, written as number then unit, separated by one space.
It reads 2720.70 ft³
